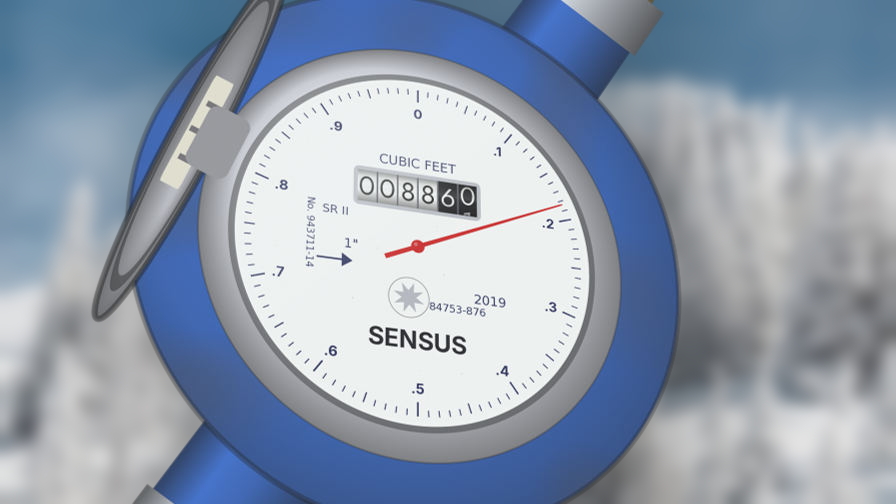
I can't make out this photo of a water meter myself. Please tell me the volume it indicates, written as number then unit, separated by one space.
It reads 8860.18 ft³
